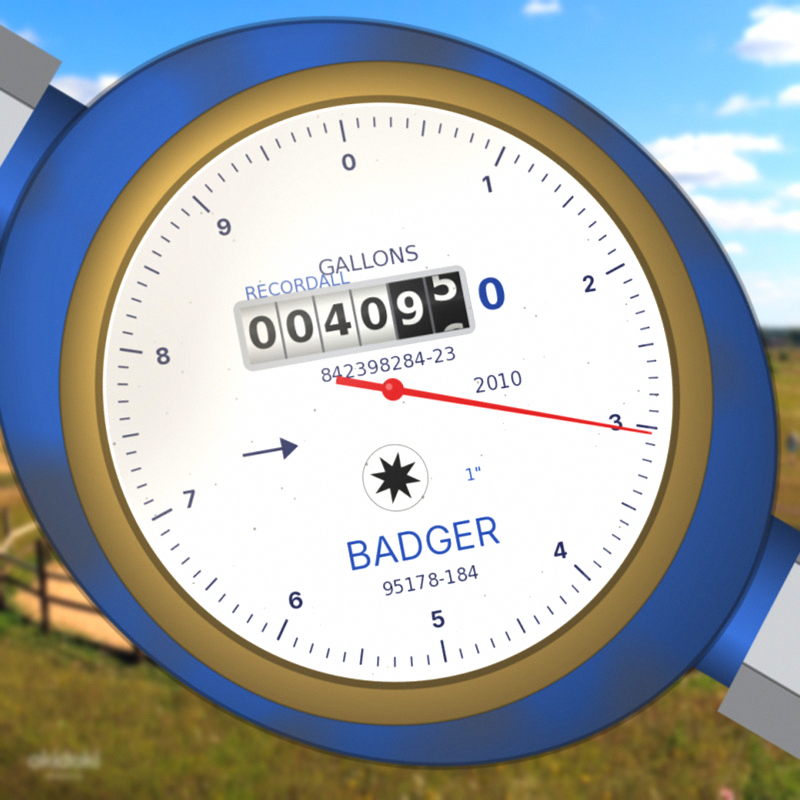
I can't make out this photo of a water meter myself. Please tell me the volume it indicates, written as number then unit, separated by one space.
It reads 40953.0 gal
